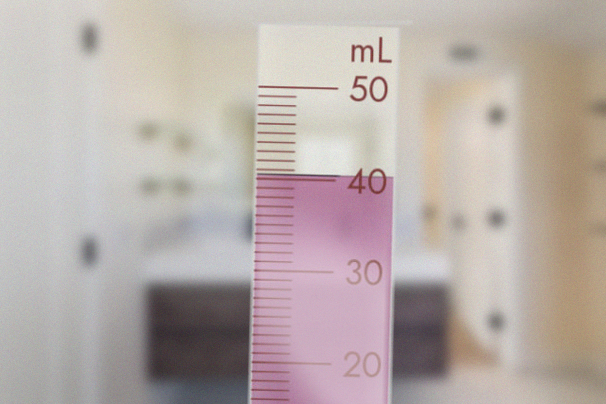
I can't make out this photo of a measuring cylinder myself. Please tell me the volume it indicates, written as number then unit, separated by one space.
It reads 40.5 mL
